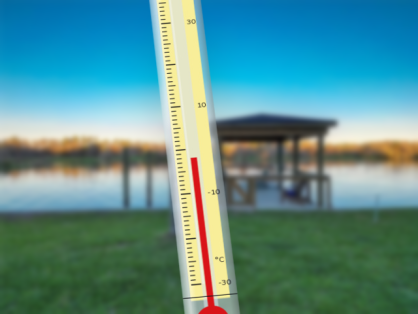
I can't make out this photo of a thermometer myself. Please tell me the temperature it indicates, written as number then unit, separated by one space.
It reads -2 °C
